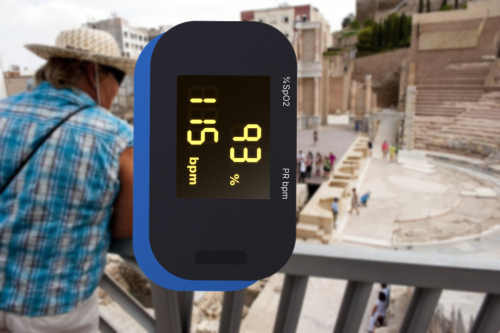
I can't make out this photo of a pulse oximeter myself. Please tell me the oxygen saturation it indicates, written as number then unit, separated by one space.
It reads 93 %
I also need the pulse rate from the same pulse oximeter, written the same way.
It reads 115 bpm
